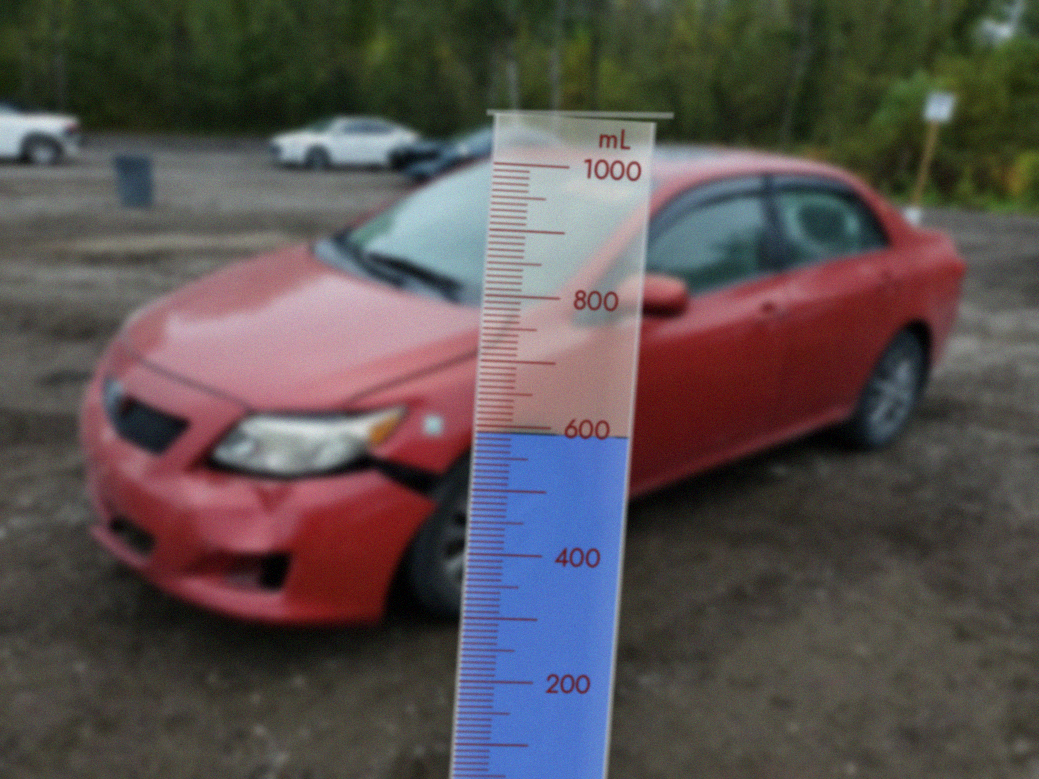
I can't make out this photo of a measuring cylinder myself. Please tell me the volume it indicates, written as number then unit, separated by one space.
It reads 590 mL
